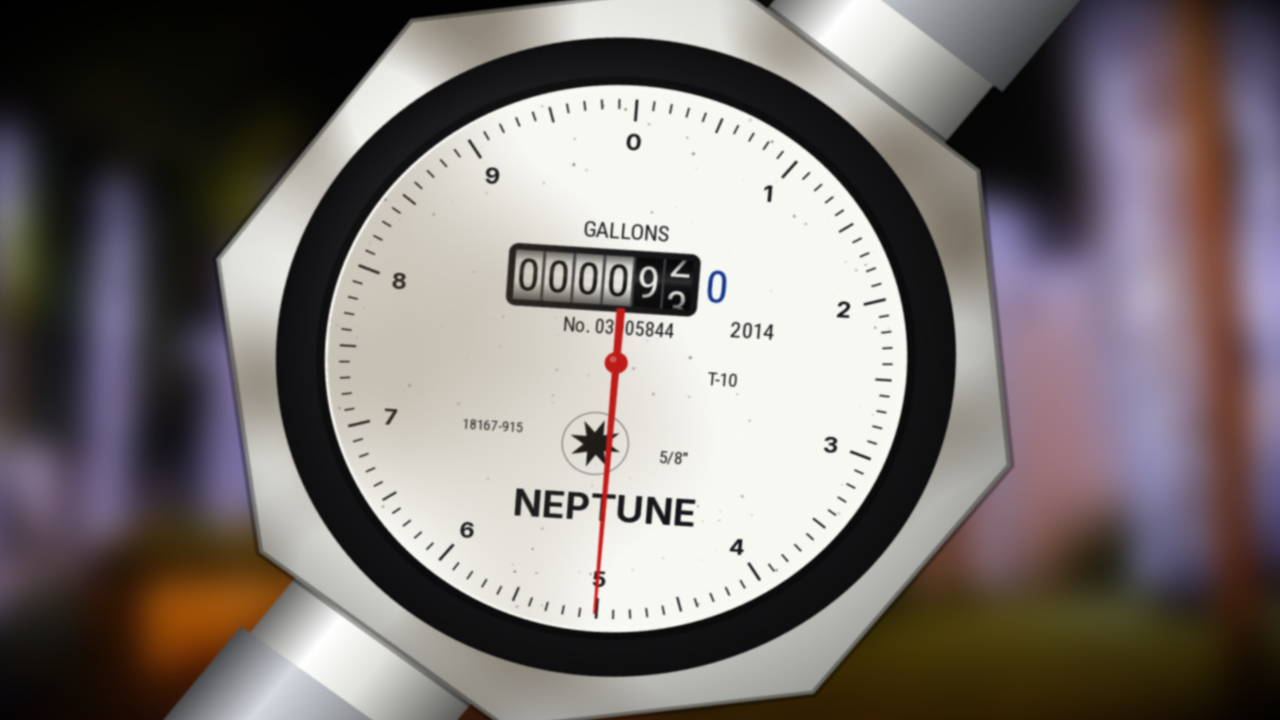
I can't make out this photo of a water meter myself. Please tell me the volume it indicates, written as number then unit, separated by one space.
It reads 925.0 gal
